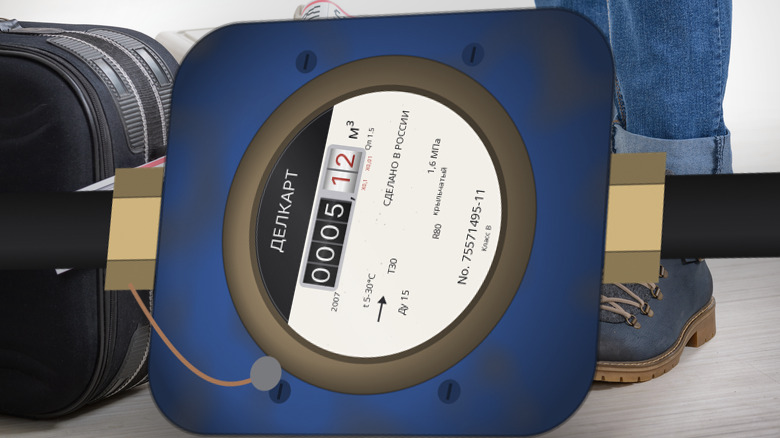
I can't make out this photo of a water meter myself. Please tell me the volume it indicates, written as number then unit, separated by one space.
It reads 5.12 m³
